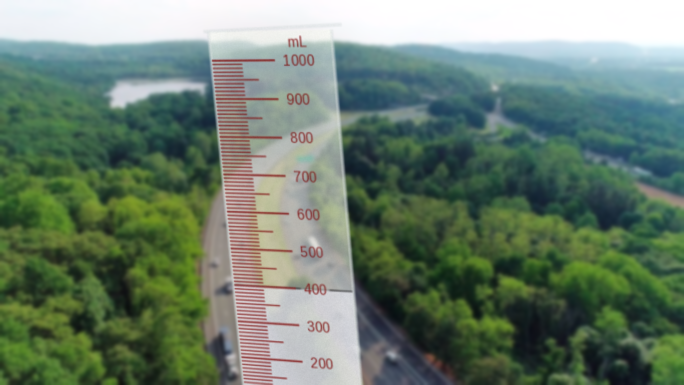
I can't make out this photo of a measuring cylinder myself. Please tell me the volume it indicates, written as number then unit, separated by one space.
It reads 400 mL
